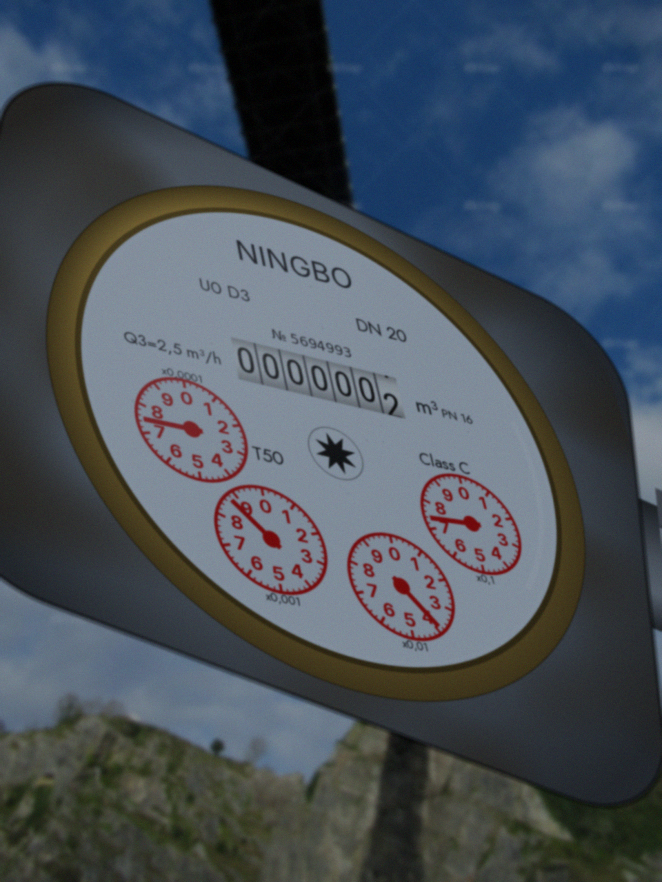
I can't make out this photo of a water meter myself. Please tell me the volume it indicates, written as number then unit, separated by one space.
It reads 1.7387 m³
